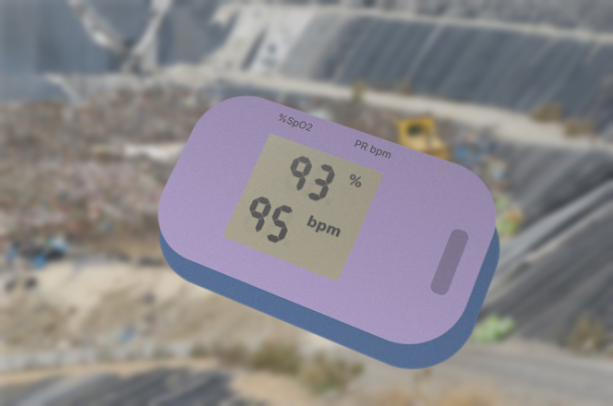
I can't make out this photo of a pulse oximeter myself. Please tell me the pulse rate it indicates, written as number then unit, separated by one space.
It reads 95 bpm
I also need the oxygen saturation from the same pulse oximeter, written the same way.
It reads 93 %
